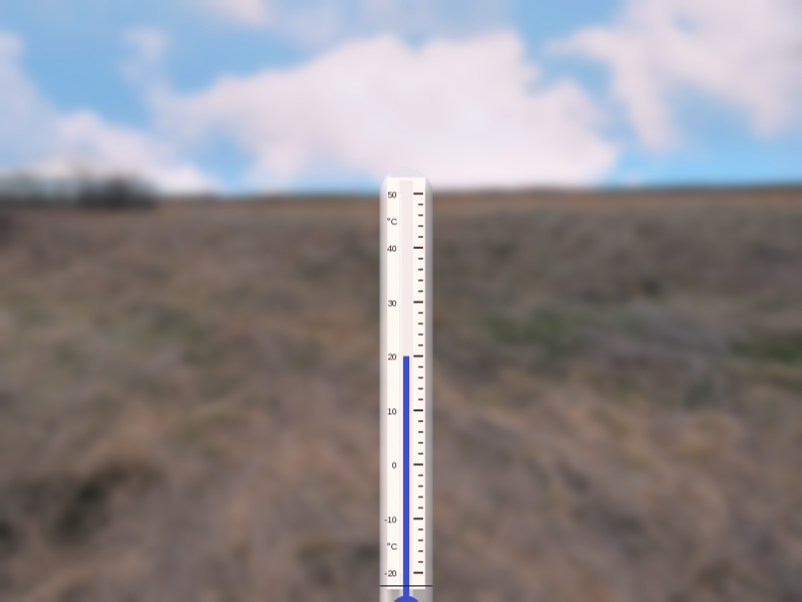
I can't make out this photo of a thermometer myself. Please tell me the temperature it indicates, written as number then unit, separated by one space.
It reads 20 °C
